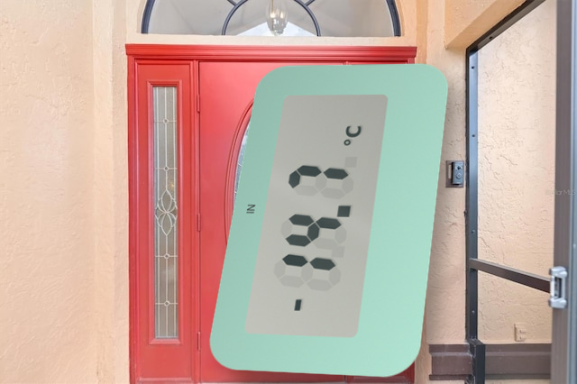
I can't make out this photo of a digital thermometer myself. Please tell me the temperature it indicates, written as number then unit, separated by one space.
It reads -14.7 °C
